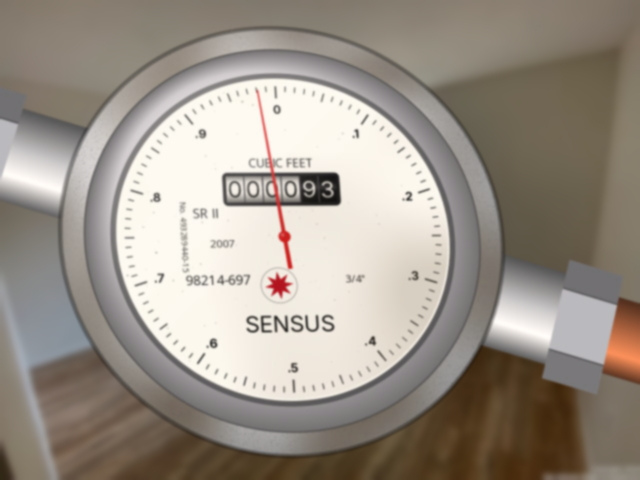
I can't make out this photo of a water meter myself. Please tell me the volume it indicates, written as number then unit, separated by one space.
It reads 92.98 ft³
